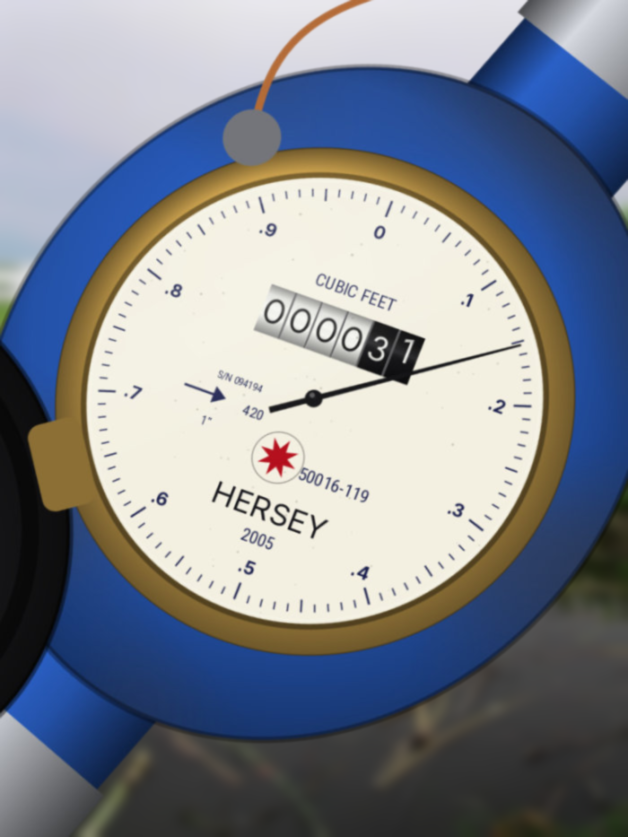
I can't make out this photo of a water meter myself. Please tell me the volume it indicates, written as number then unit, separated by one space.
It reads 31.15 ft³
